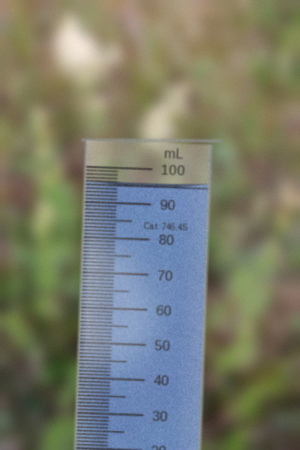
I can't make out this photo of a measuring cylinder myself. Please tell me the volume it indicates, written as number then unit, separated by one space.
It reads 95 mL
